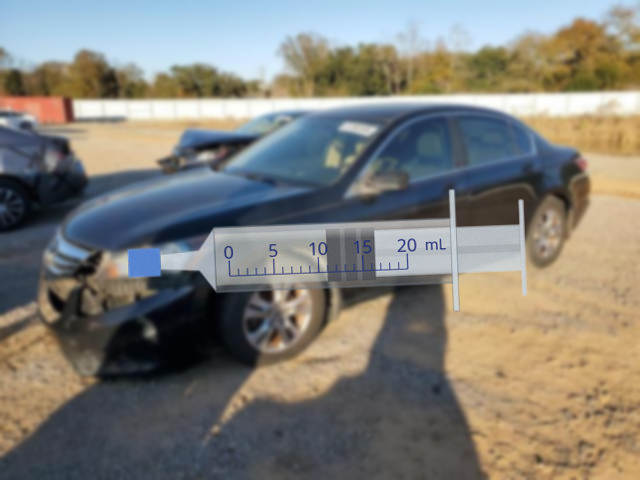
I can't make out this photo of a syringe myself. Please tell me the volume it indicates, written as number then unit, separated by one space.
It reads 11 mL
